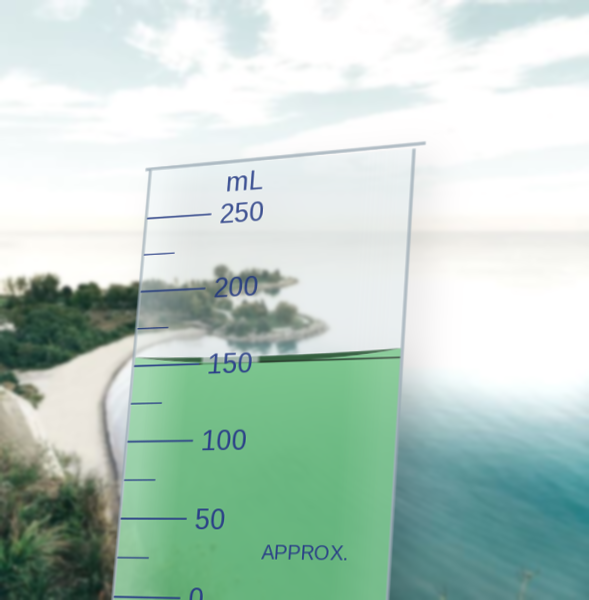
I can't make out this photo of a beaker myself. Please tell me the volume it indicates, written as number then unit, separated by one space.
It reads 150 mL
